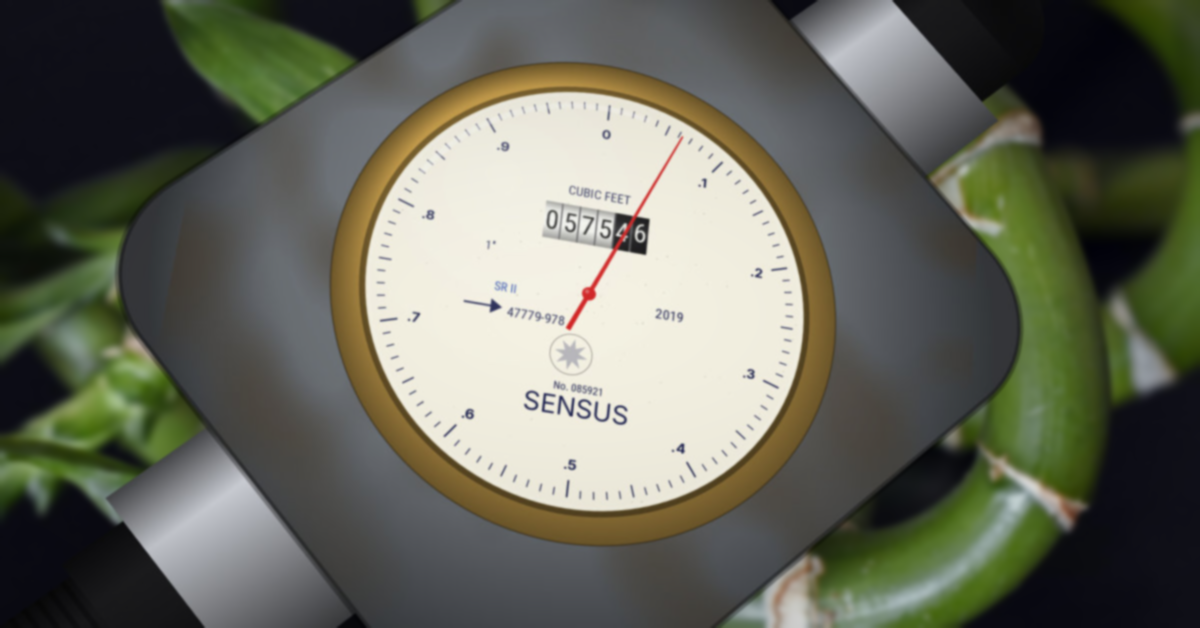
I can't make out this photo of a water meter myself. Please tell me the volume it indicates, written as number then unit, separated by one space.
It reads 57546.06 ft³
